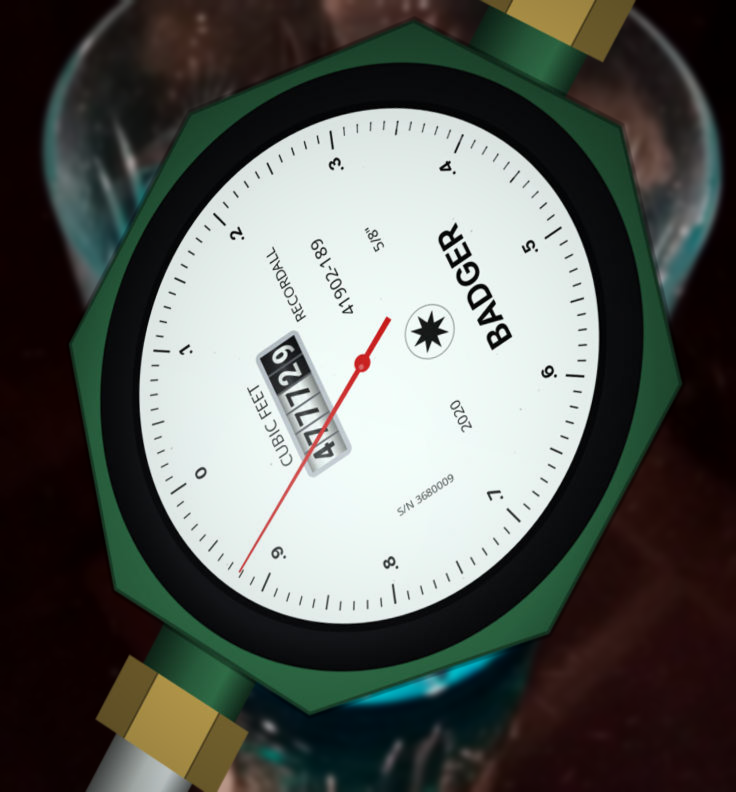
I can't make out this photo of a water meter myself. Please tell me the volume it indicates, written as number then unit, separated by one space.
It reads 477728.92 ft³
